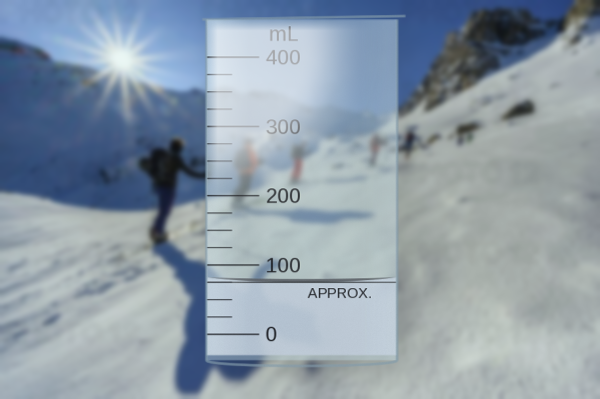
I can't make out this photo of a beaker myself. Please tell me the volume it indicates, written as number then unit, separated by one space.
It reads 75 mL
